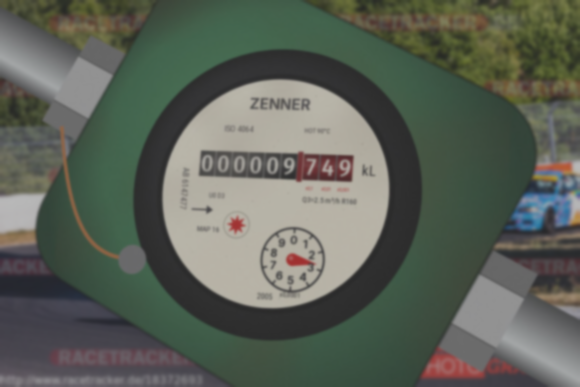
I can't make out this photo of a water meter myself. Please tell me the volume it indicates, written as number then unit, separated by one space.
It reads 9.7492 kL
